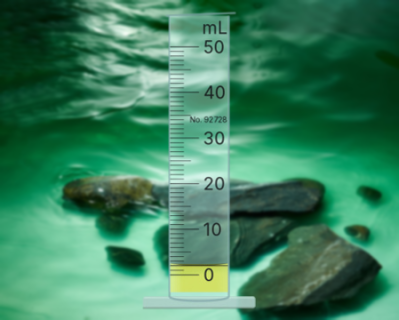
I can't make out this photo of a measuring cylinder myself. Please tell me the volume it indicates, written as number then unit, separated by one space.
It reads 2 mL
